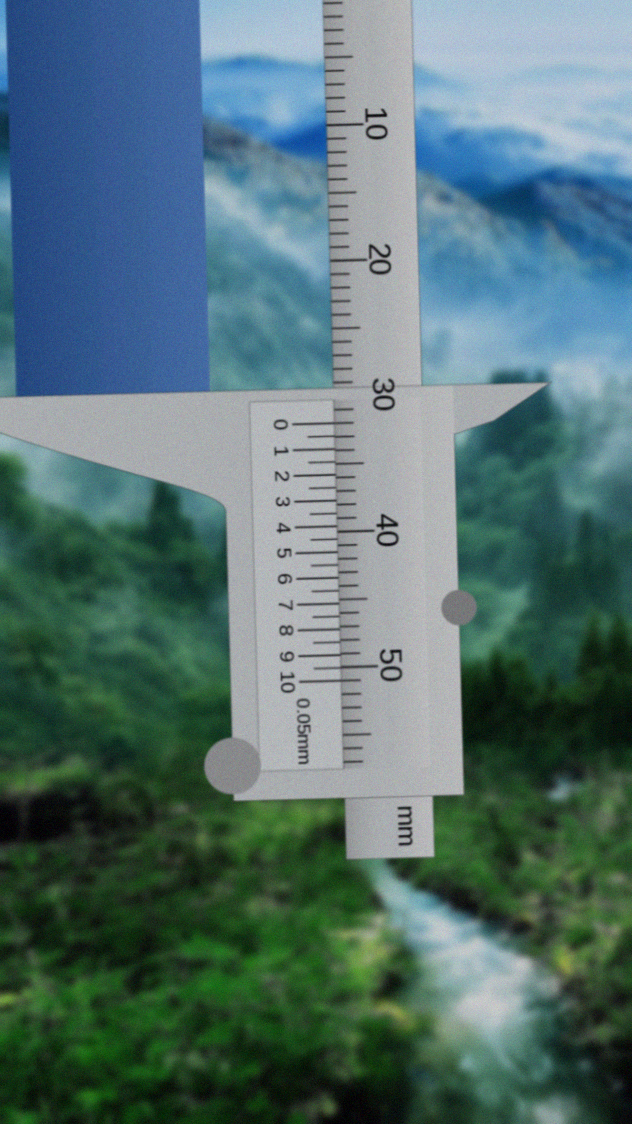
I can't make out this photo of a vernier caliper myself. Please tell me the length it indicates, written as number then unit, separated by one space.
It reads 32.0 mm
